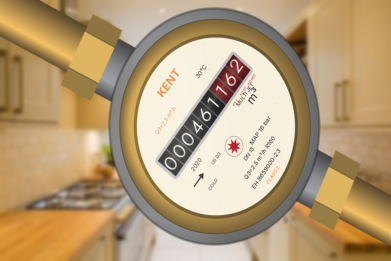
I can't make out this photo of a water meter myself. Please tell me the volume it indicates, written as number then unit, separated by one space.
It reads 461.162 m³
